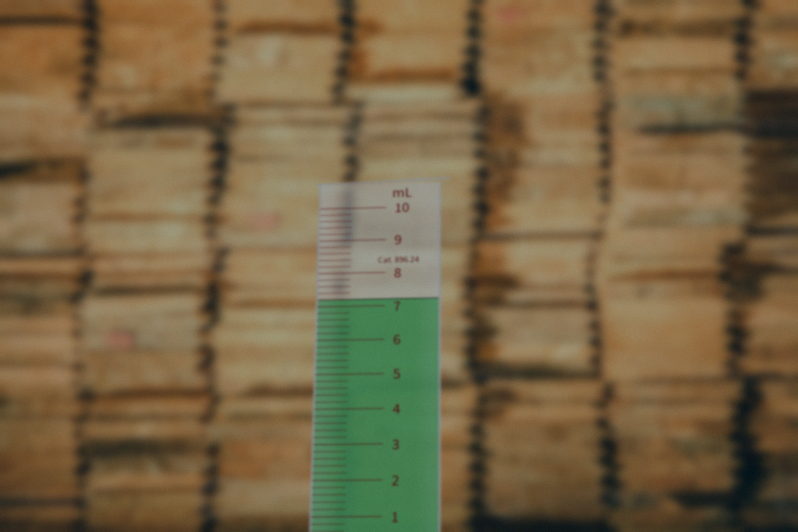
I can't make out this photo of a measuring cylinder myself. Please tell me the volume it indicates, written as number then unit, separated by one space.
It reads 7.2 mL
